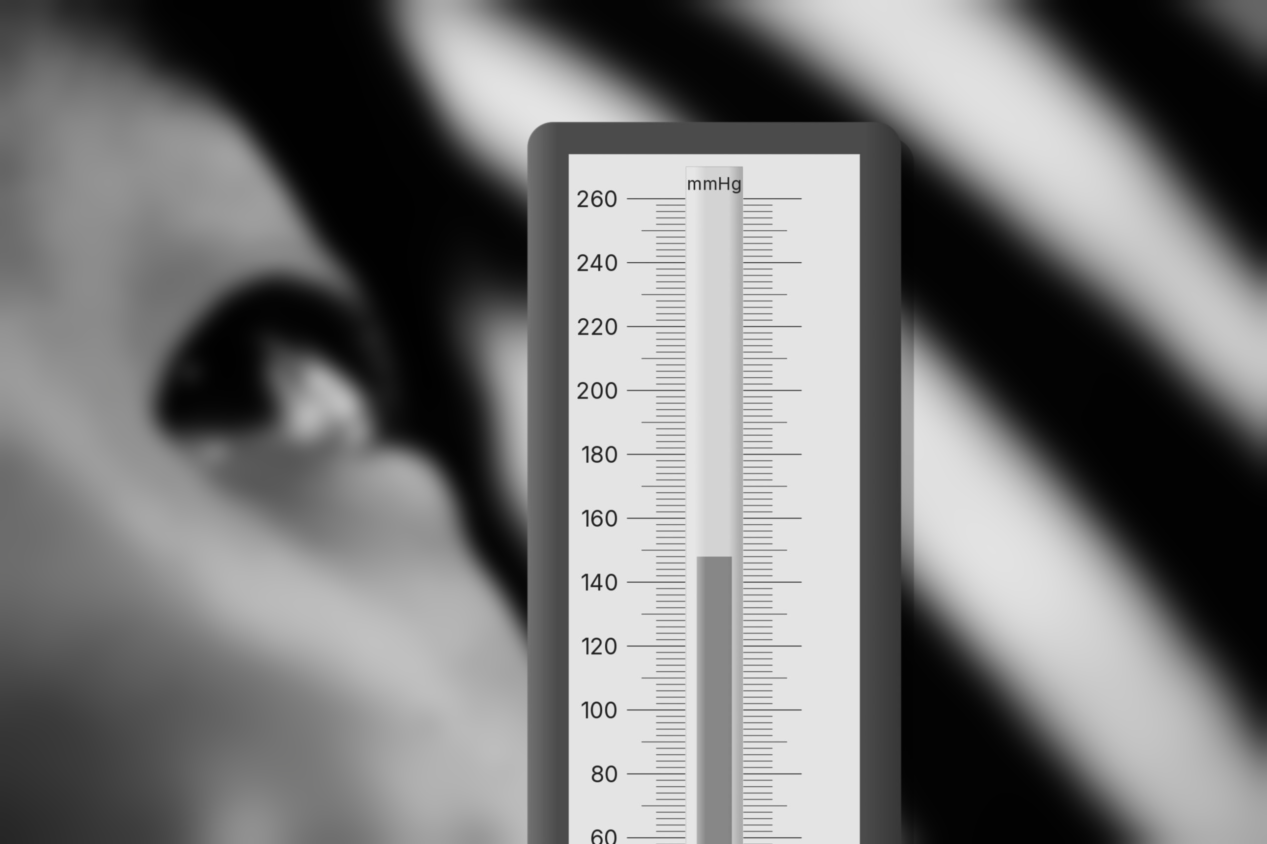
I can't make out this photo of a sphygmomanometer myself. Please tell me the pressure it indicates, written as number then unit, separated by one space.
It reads 148 mmHg
